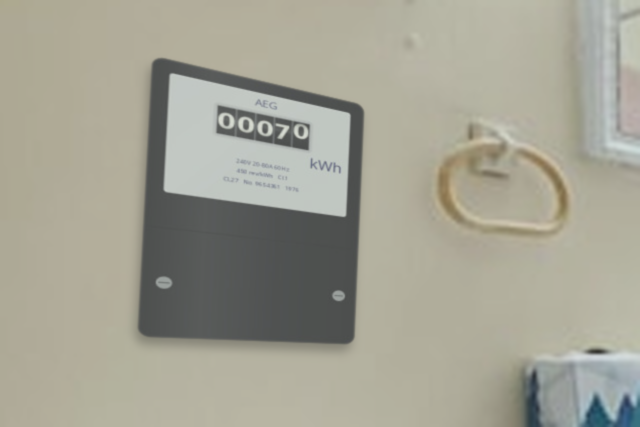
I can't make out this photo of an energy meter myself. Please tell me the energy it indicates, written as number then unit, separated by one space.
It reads 70 kWh
